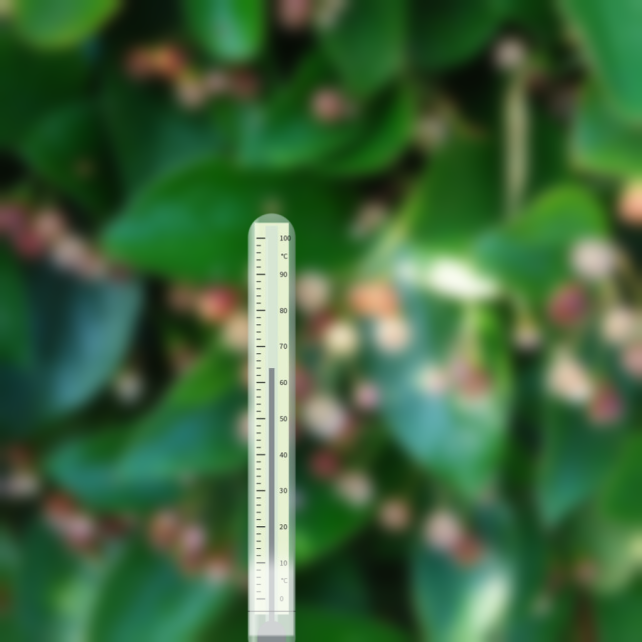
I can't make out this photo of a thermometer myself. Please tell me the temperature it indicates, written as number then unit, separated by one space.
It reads 64 °C
